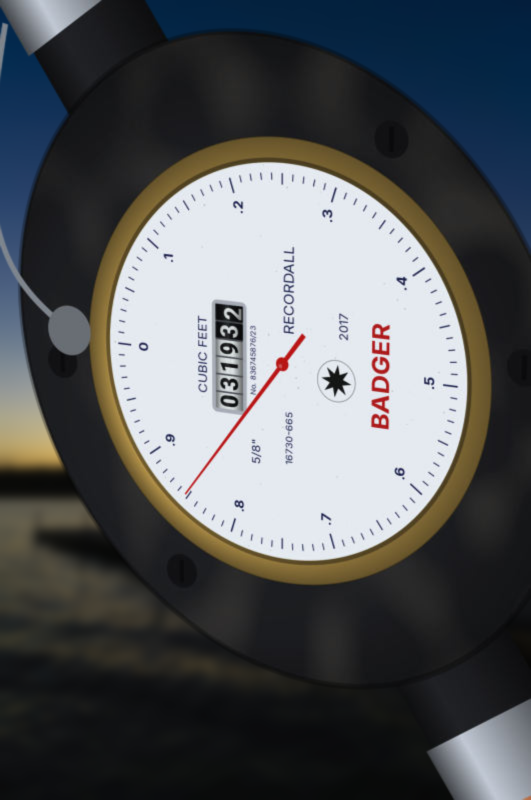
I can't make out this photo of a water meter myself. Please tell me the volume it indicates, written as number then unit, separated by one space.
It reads 31931.85 ft³
